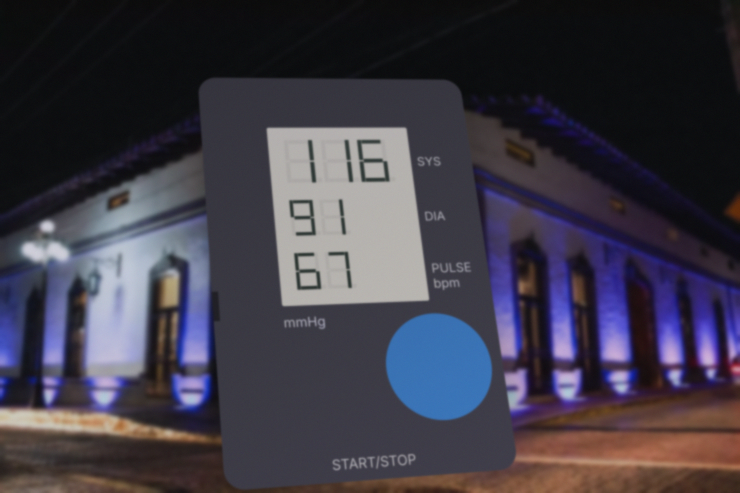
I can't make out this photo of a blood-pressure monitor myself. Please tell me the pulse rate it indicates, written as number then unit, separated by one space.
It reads 67 bpm
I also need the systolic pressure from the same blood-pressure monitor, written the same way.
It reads 116 mmHg
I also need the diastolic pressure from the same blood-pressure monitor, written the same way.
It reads 91 mmHg
